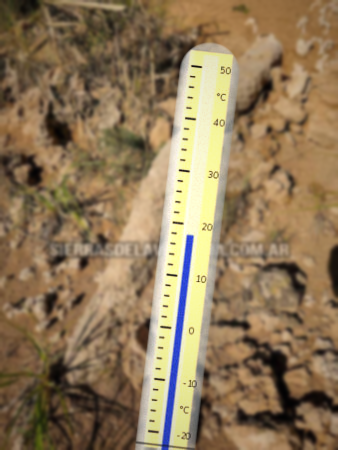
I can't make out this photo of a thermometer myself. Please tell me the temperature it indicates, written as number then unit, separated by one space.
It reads 18 °C
